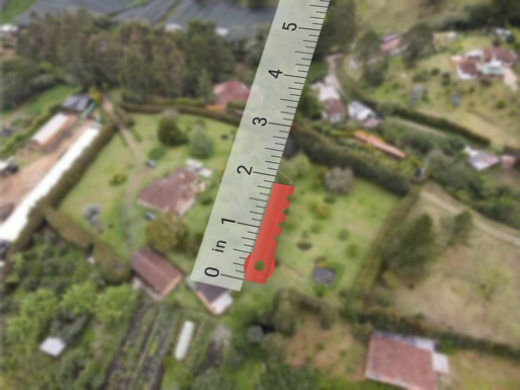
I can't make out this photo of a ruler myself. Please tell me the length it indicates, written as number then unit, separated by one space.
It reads 1.875 in
